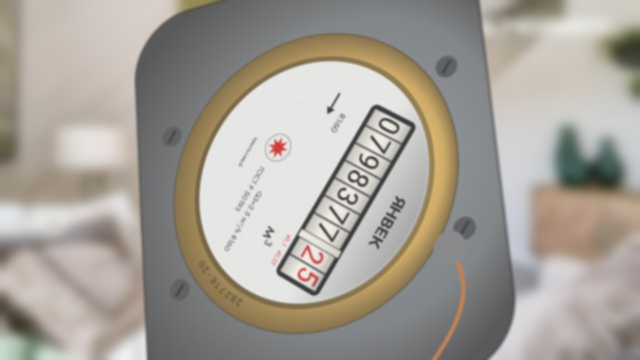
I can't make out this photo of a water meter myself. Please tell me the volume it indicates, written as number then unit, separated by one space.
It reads 798377.25 m³
